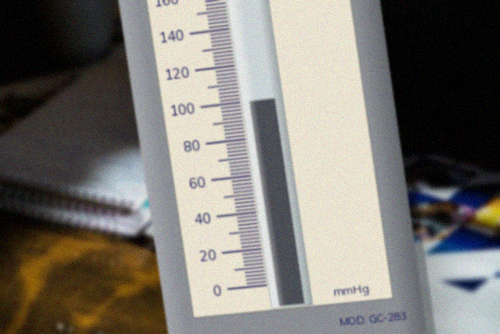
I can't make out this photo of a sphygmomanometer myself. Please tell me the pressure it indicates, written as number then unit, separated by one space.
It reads 100 mmHg
